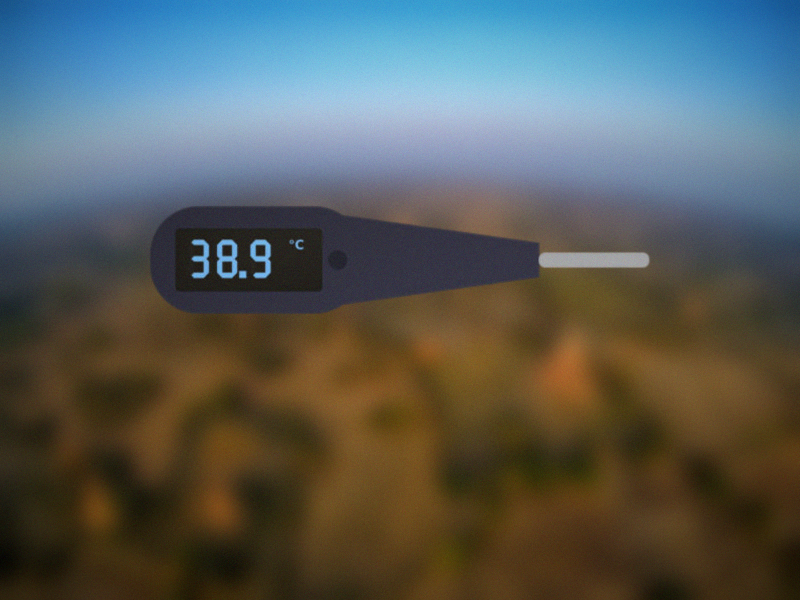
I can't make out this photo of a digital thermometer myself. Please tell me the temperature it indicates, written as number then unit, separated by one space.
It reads 38.9 °C
